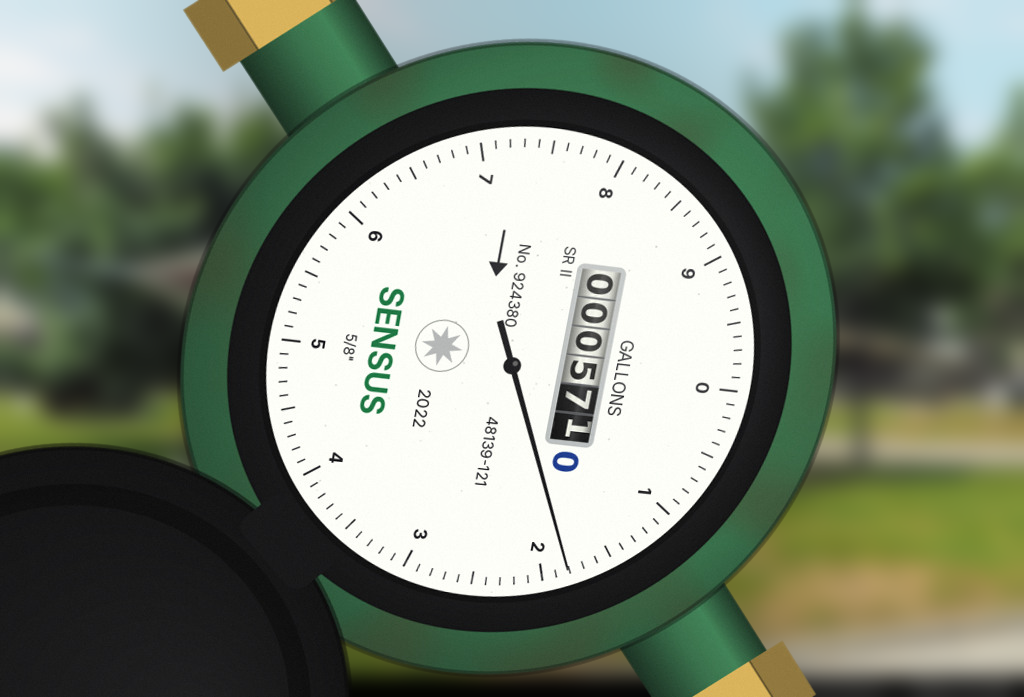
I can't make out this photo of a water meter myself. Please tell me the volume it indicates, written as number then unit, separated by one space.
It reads 5711.8 gal
